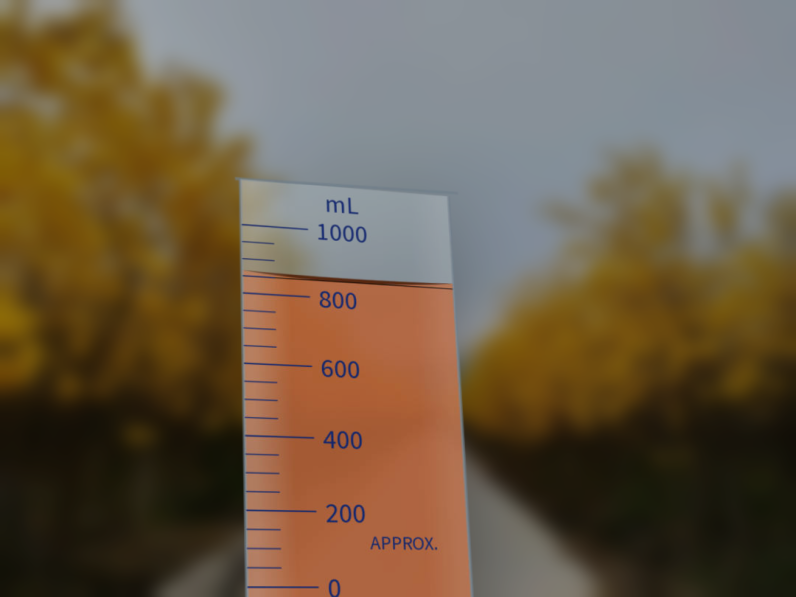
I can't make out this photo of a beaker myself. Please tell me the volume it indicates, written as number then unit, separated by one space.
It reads 850 mL
